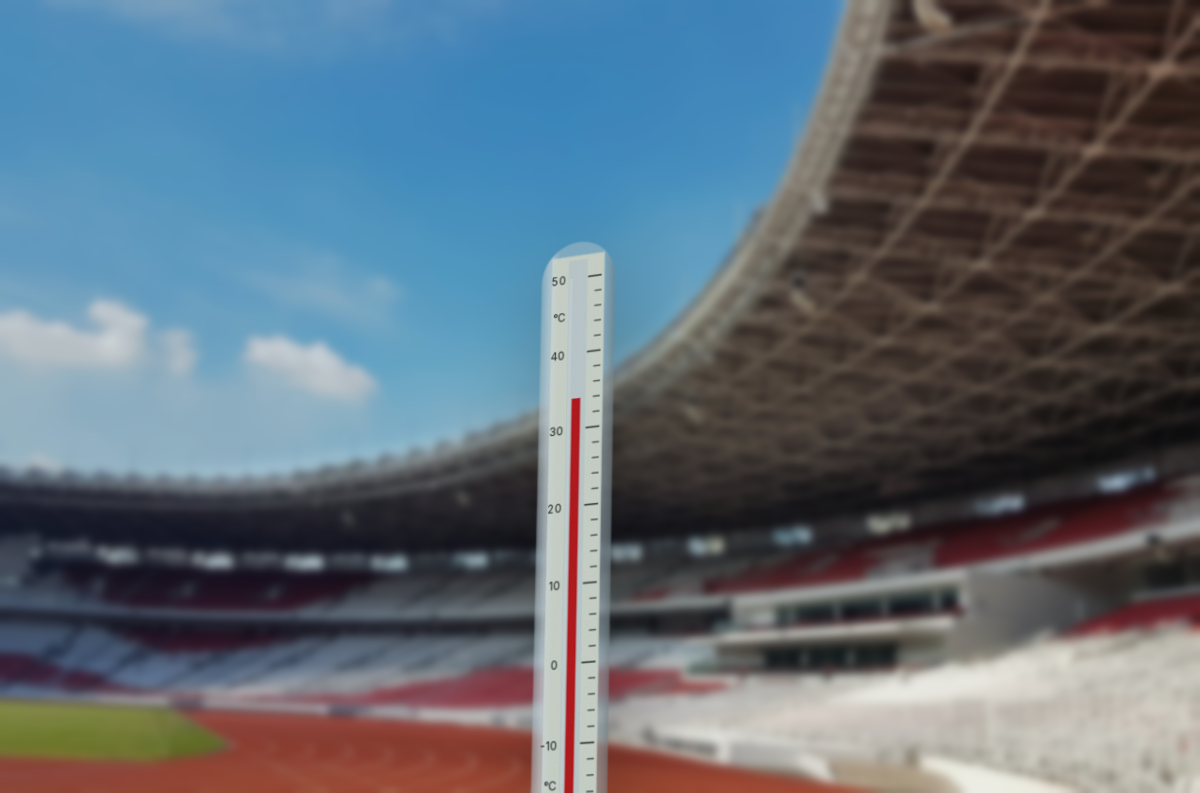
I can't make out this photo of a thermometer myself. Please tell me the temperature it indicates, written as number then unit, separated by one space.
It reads 34 °C
